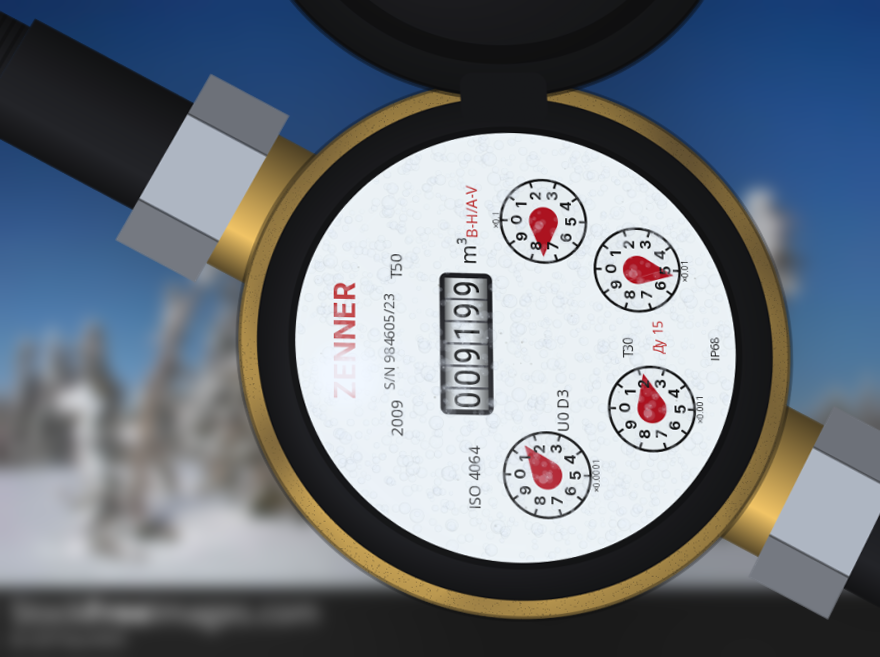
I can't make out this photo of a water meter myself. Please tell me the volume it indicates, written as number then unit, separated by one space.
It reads 9199.7521 m³
